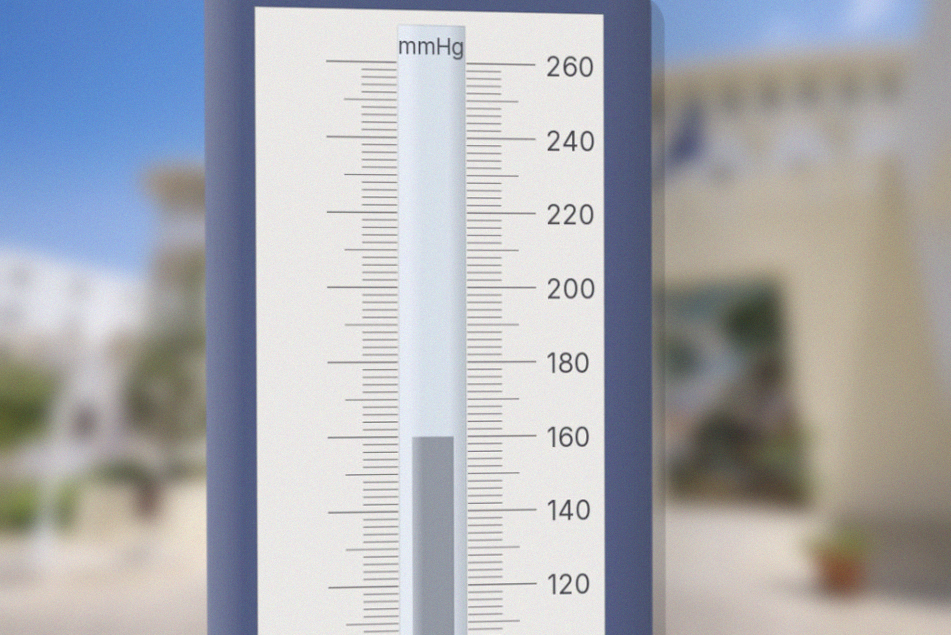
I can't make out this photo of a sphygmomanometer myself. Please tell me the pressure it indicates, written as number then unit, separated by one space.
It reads 160 mmHg
